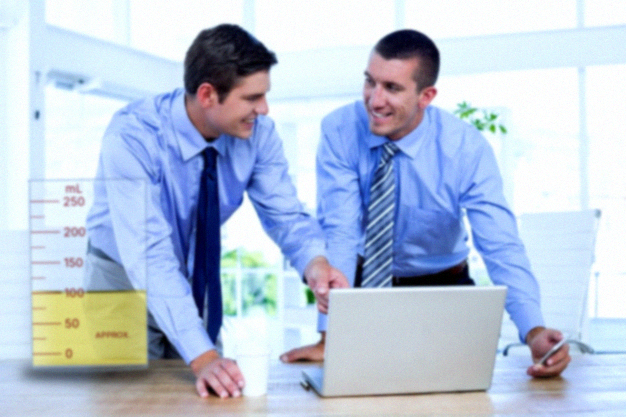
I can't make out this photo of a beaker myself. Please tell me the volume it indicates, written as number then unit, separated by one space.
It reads 100 mL
